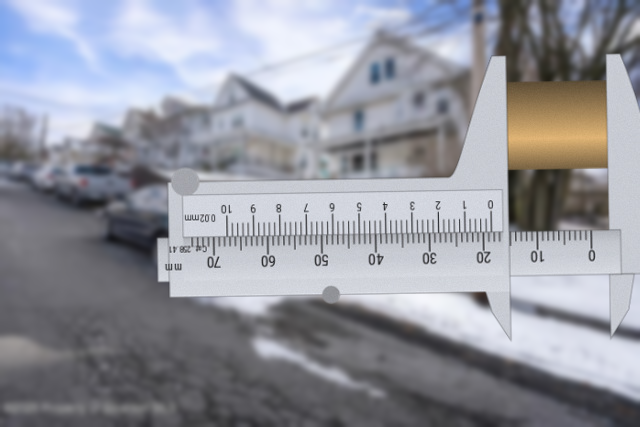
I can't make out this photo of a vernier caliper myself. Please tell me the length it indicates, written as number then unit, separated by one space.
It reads 18.5 mm
